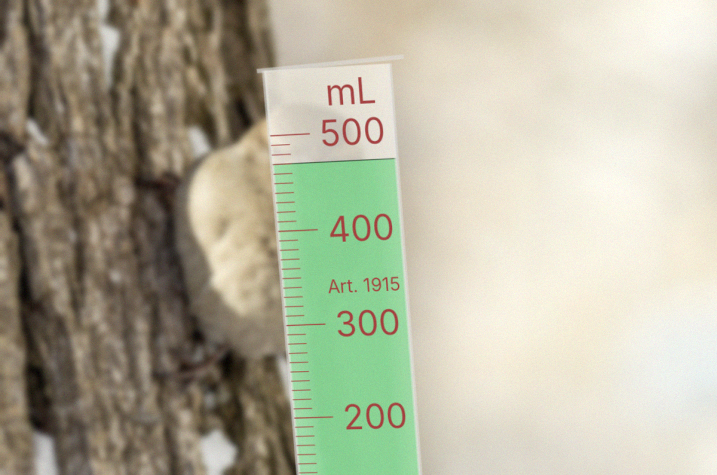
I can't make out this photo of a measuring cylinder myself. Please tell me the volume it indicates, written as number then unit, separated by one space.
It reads 470 mL
